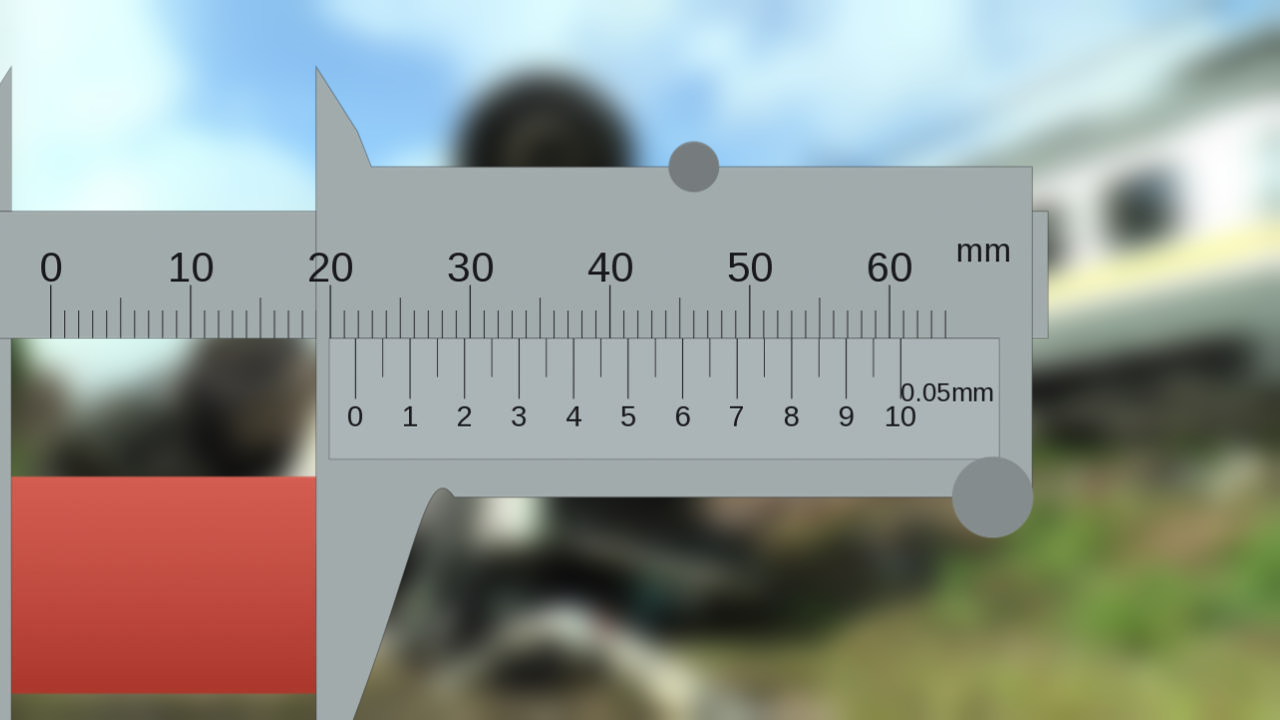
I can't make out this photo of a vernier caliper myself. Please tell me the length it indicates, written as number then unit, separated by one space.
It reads 21.8 mm
